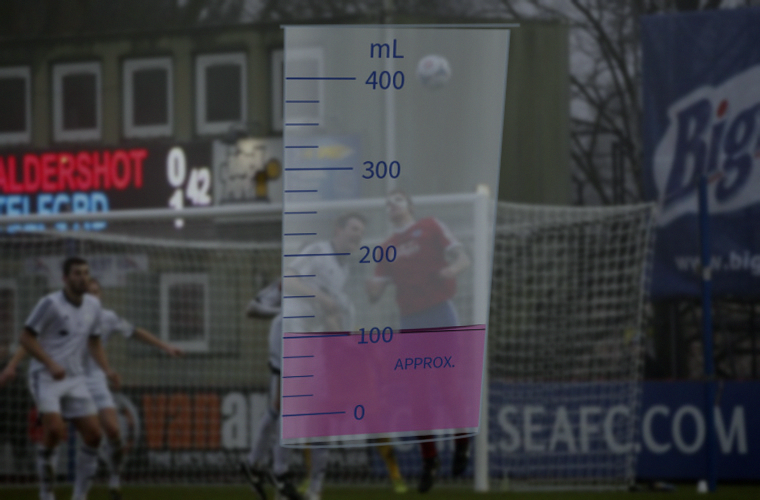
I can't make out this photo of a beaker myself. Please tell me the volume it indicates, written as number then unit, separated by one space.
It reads 100 mL
